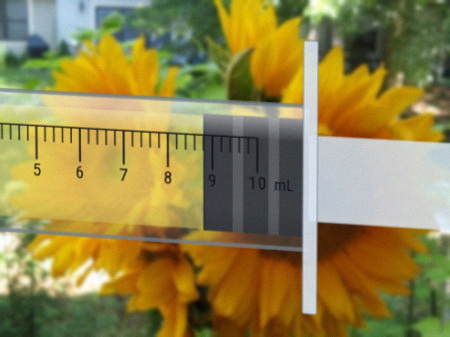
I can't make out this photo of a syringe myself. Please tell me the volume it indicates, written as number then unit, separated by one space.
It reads 8.8 mL
